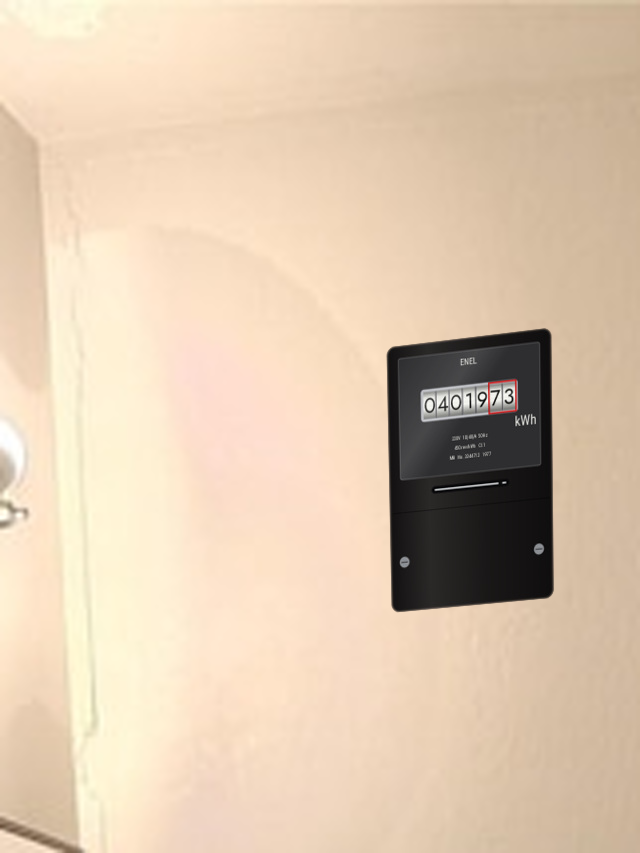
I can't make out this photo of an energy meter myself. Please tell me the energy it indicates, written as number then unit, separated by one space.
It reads 4019.73 kWh
